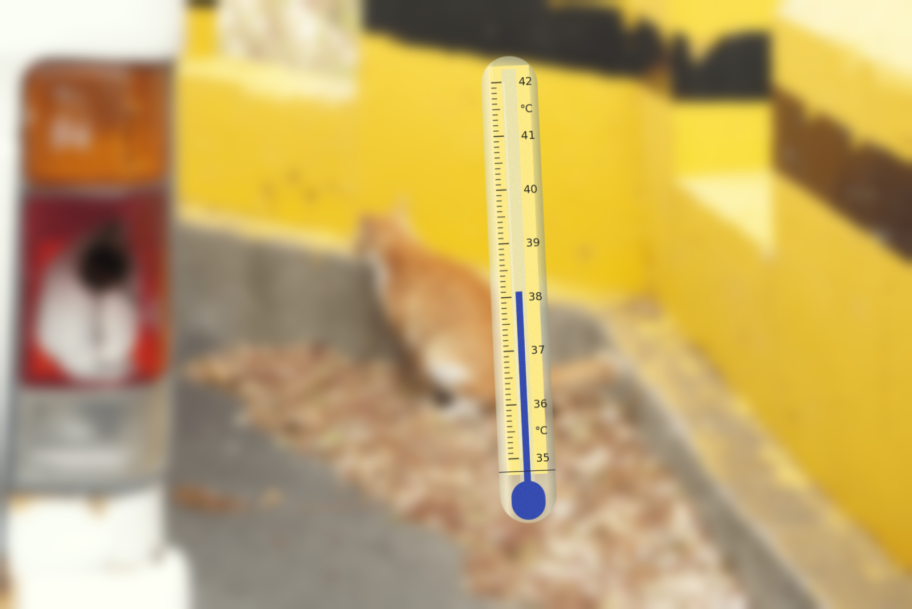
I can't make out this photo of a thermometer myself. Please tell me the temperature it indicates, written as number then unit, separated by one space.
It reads 38.1 °C
